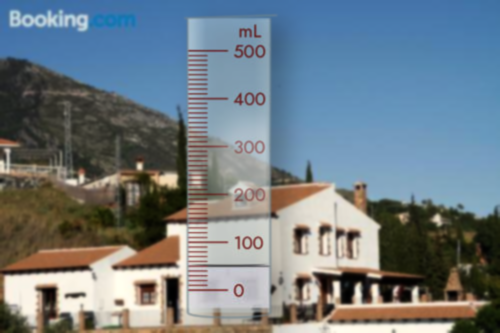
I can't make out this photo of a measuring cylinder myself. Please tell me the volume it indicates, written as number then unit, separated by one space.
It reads 50 mL
